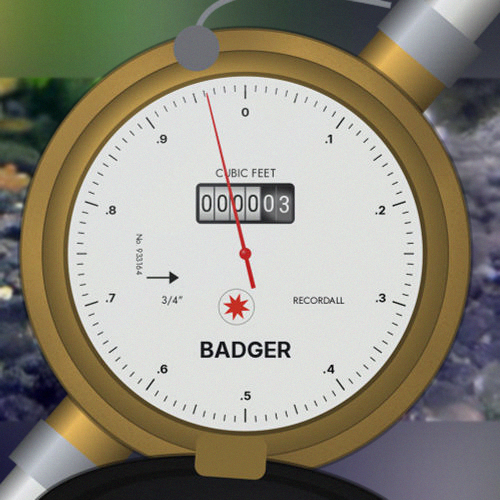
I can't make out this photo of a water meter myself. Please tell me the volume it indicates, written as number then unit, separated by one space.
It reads 2.96 ft³
